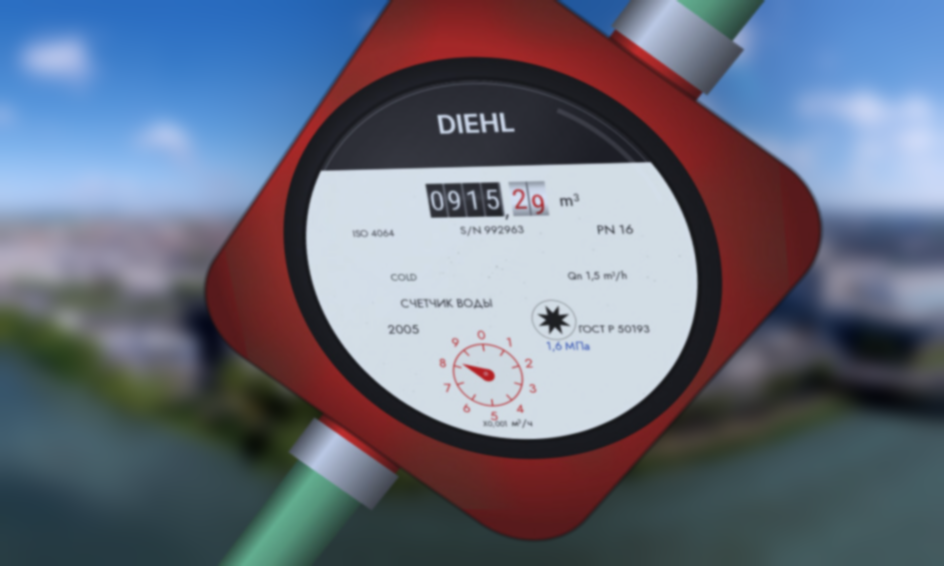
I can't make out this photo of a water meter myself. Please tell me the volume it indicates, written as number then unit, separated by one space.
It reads 915.288 m³
